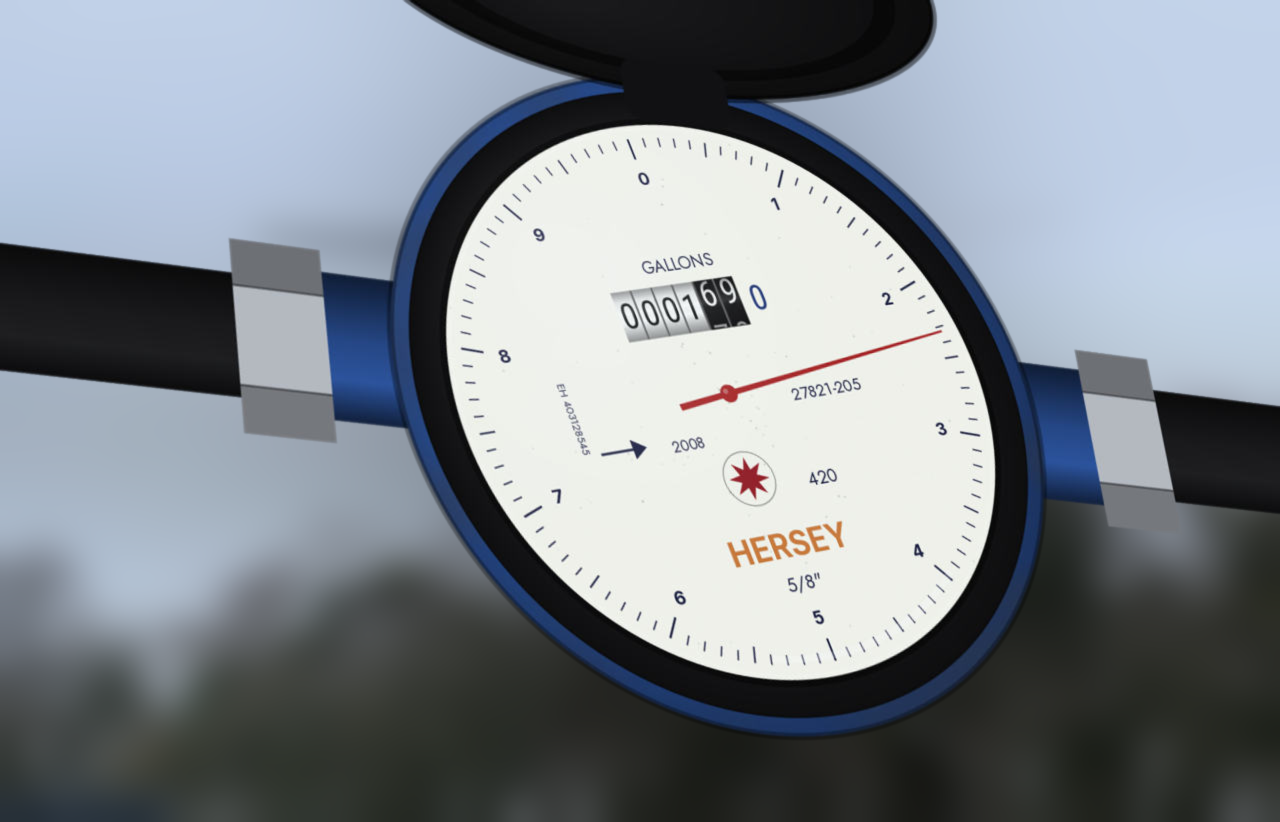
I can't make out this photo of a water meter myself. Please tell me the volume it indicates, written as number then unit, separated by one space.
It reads 1692.3 gal
